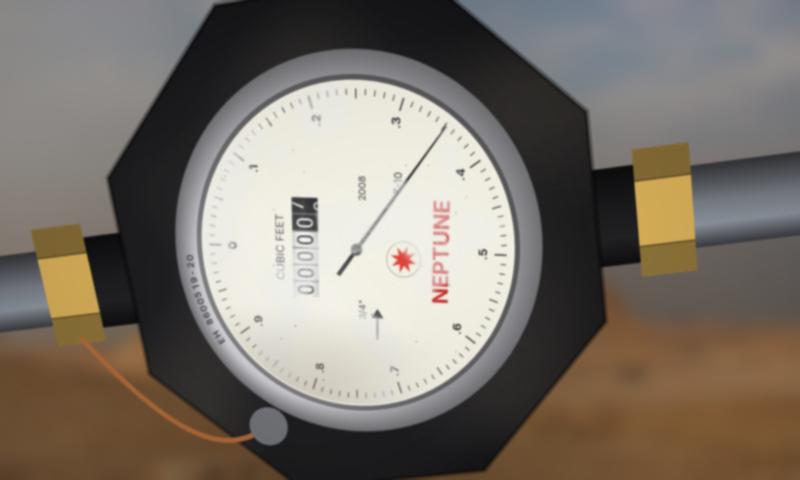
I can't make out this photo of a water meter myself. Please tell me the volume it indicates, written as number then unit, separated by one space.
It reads 7.35 ft³
